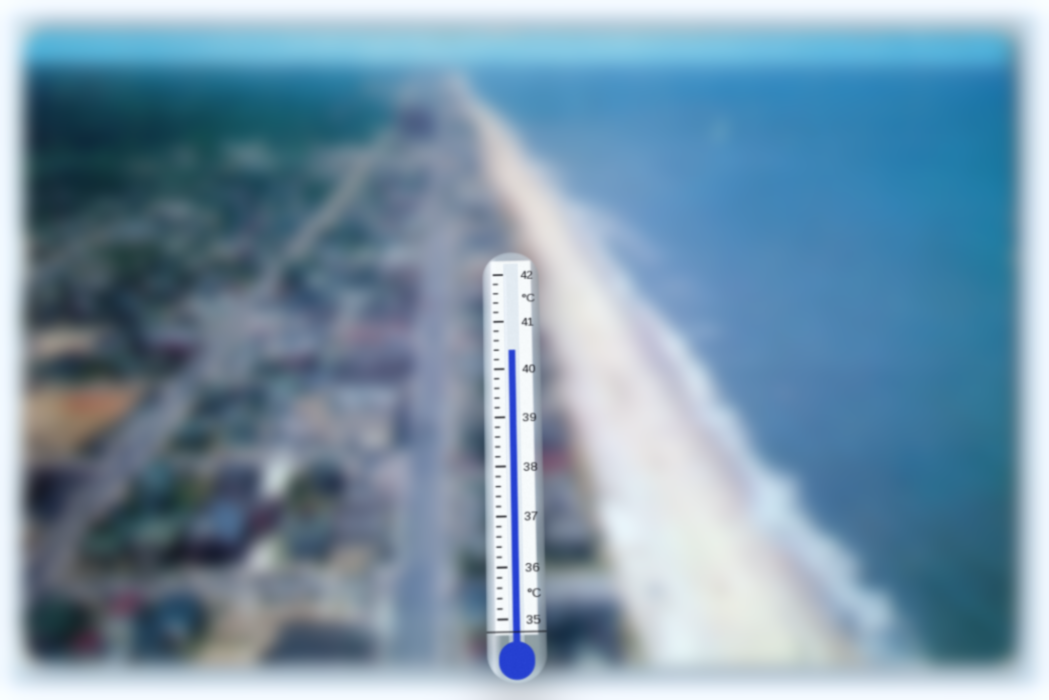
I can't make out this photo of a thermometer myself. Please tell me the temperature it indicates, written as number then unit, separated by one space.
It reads 40.4 °C
